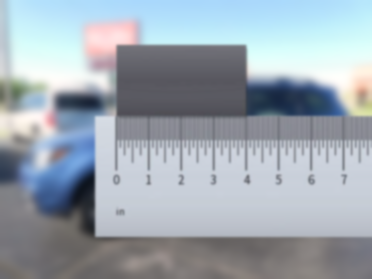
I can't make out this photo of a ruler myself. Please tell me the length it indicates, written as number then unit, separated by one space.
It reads 4 in
